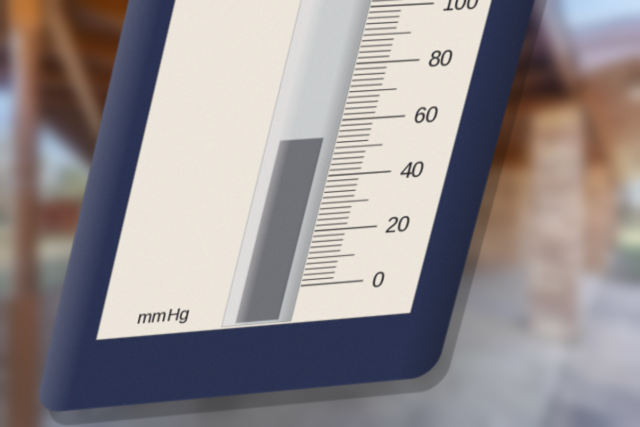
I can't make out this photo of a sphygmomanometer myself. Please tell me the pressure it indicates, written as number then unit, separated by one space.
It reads 54 mmHg
